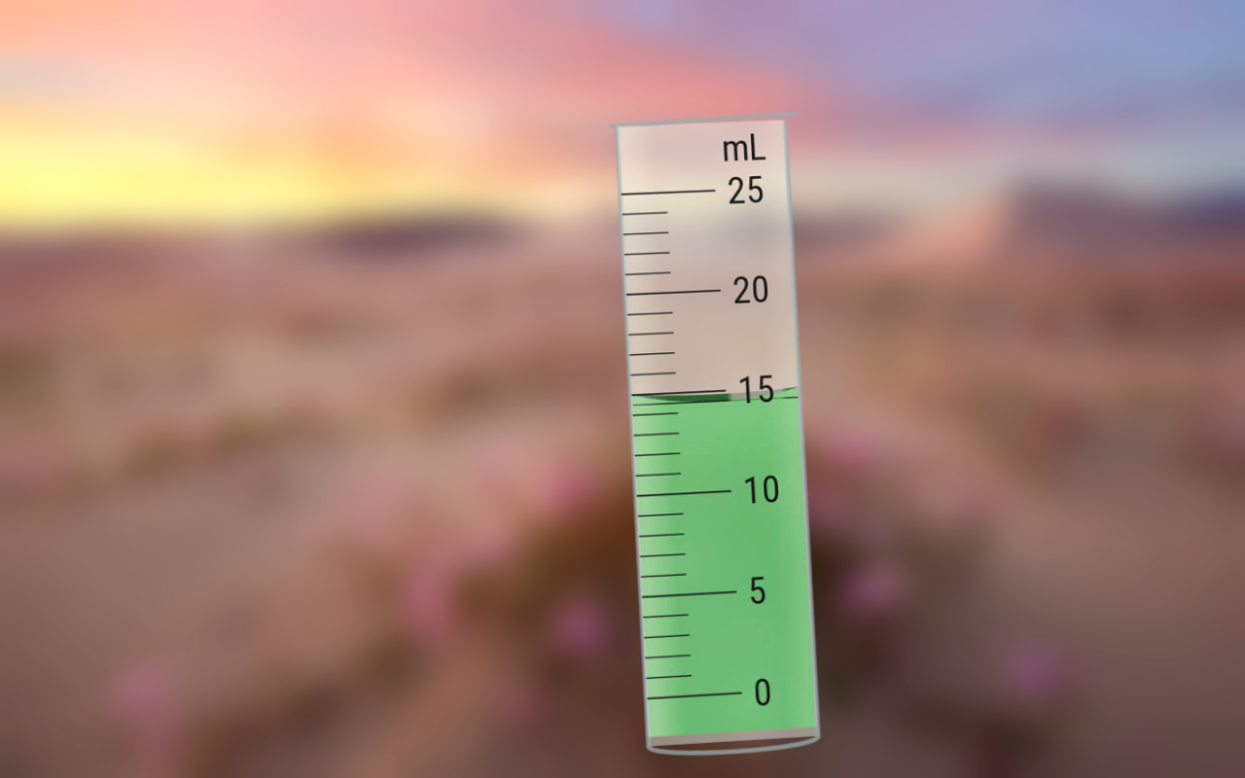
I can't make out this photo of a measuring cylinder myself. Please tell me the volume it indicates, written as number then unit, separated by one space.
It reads 14.5 mL
